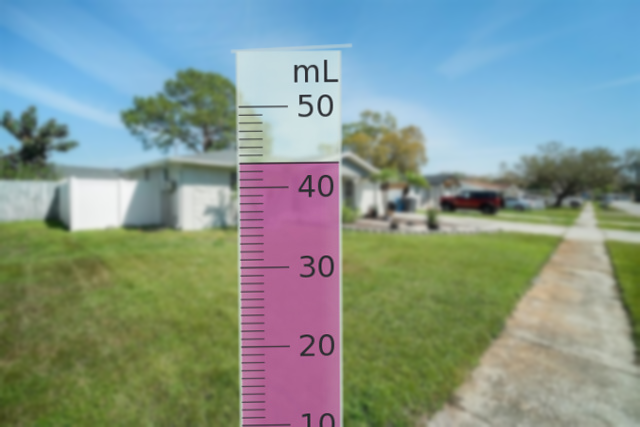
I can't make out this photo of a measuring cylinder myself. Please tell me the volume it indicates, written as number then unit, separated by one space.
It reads 43 mL
